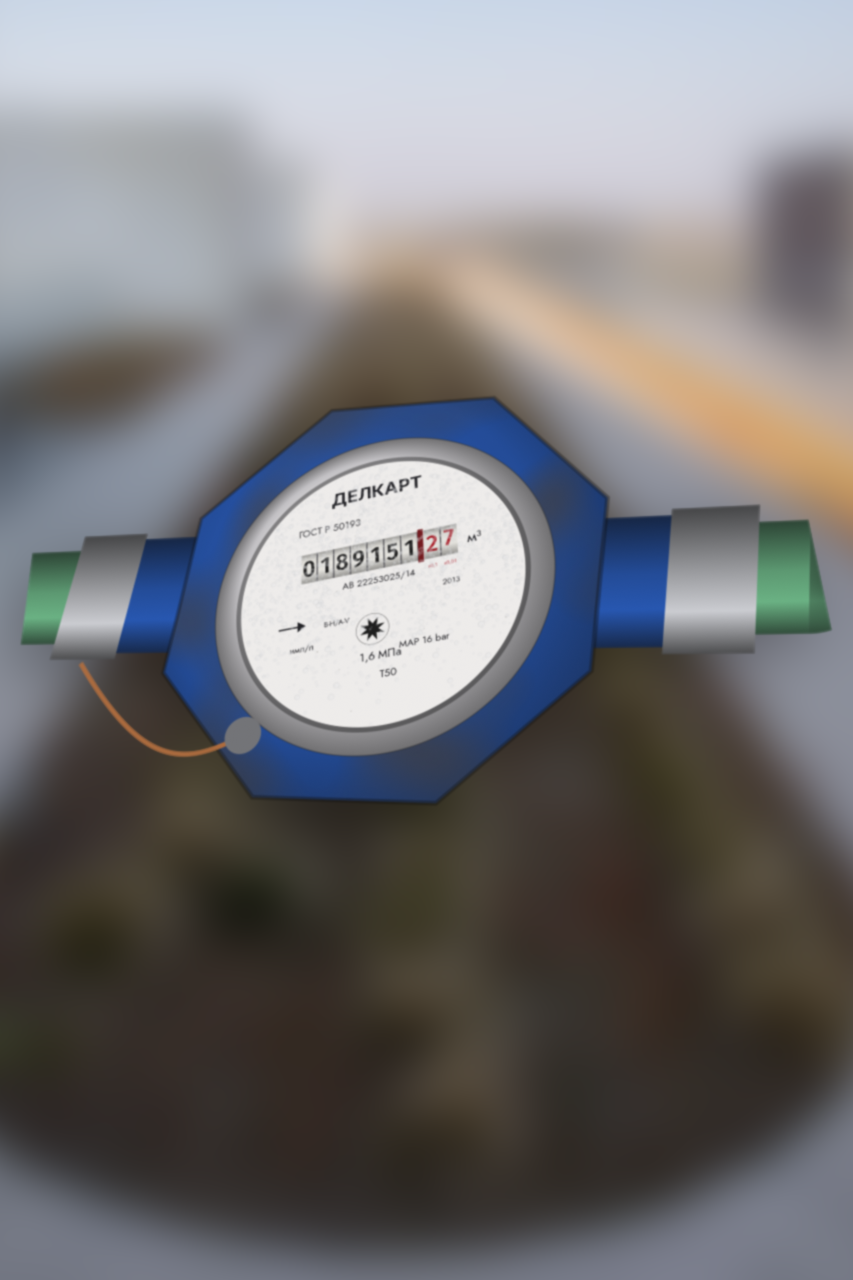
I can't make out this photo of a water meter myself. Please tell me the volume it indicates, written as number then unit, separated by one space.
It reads 189151.27 m³
